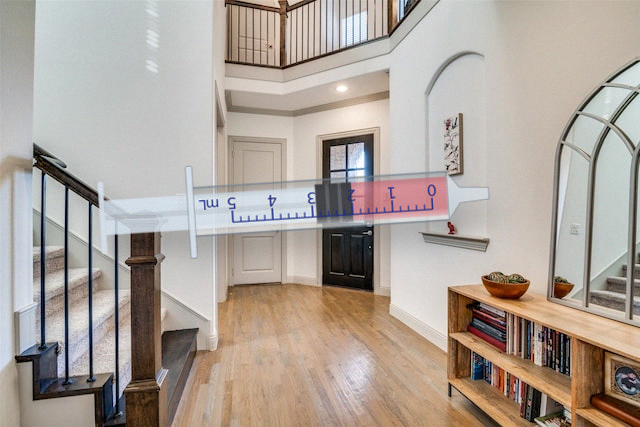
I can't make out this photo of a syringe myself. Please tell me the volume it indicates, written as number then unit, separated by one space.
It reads 2 mL
